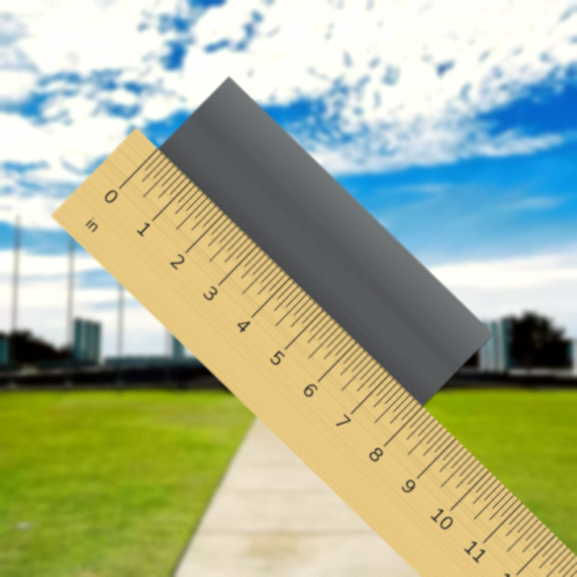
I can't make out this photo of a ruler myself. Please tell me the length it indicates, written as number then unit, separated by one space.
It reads 8 in
